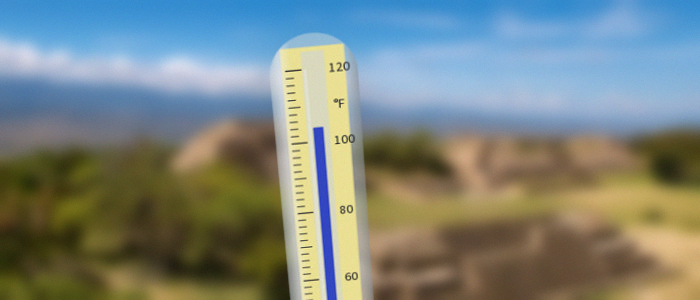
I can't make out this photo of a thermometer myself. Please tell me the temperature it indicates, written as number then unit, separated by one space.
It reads 104 °F
